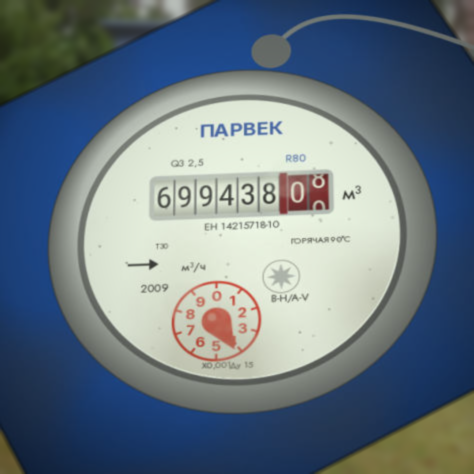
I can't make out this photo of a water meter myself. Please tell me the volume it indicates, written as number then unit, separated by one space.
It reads 699438.084 m³
